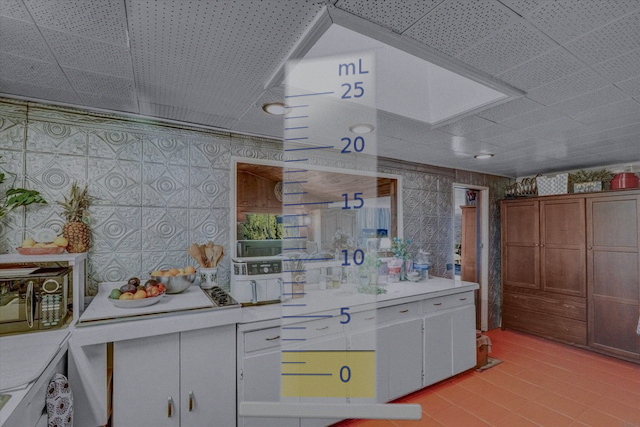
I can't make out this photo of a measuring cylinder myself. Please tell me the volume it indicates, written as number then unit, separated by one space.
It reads 2 mL
